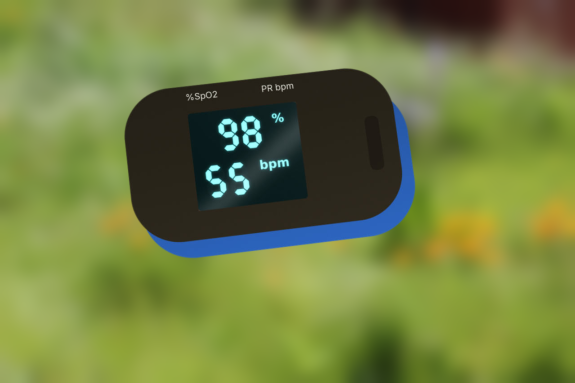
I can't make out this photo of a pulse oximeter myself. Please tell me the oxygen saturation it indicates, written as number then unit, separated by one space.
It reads 98 %
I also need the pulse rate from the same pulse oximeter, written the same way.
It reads 55 bpm
